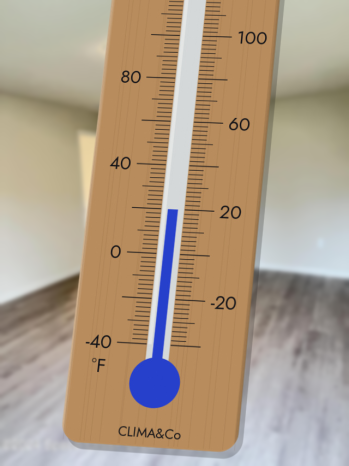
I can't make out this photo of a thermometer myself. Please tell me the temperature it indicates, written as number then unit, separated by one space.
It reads 20 °F
